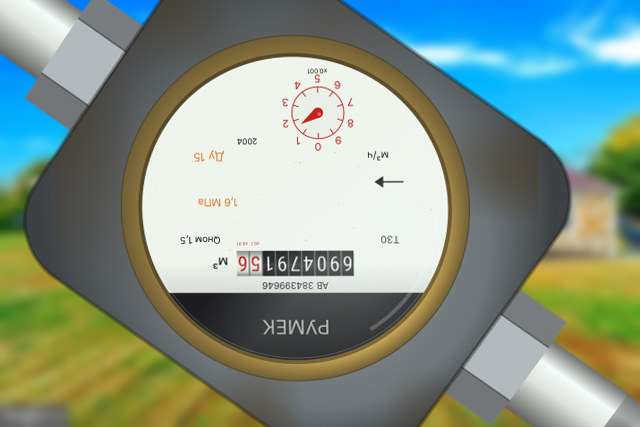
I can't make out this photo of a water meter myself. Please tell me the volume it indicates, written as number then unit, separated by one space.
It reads 6904791.561 m³
